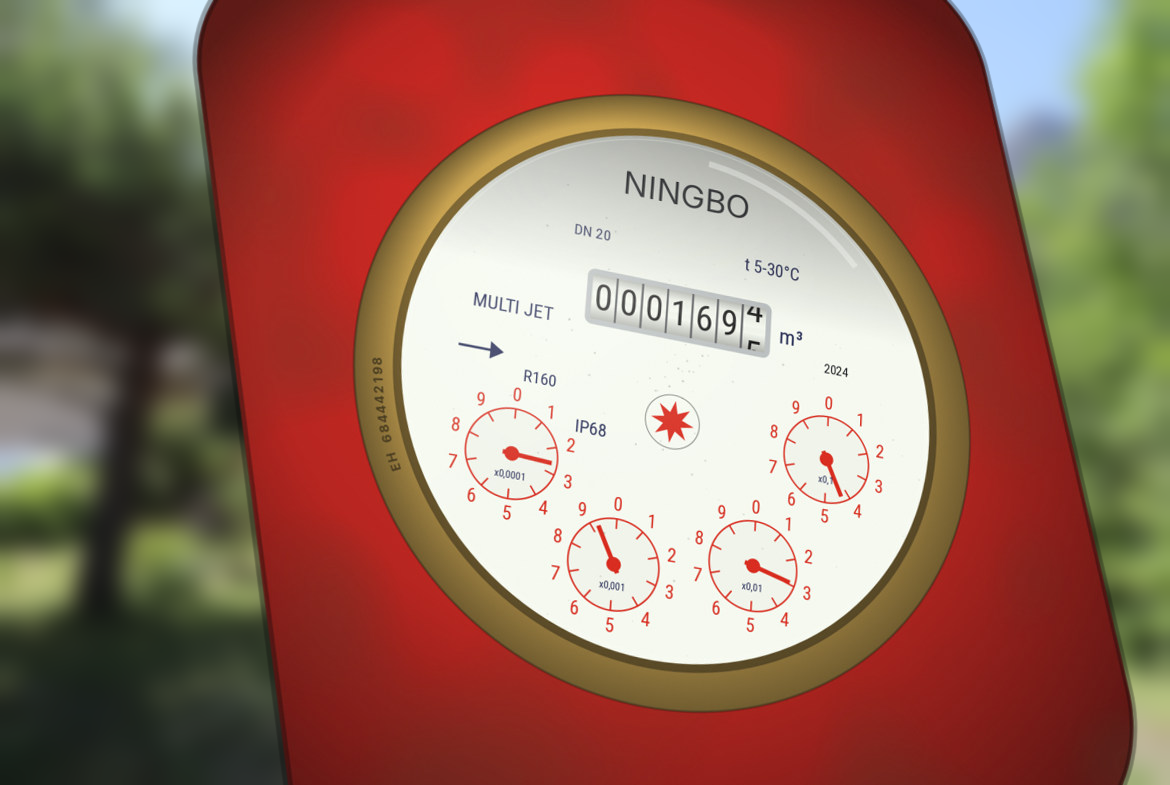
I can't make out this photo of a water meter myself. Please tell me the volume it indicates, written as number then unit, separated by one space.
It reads 1694.4292 m³
